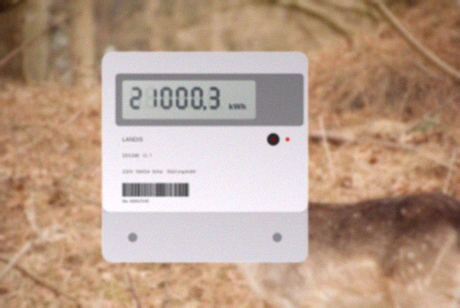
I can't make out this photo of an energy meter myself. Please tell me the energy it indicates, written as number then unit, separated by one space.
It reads 21000.3 kWh
